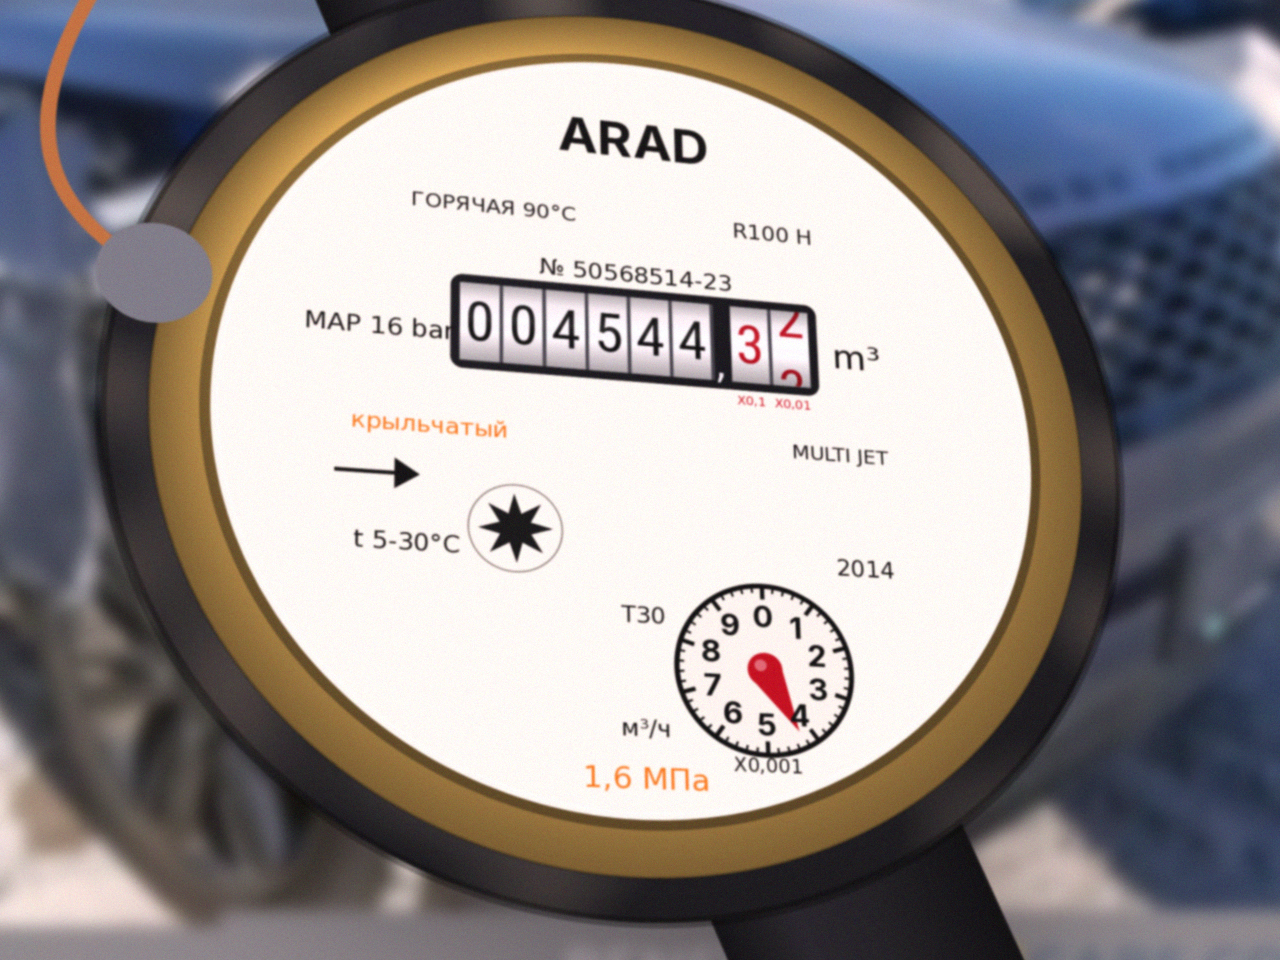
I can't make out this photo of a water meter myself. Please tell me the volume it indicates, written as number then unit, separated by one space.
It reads 4544.324 m³
